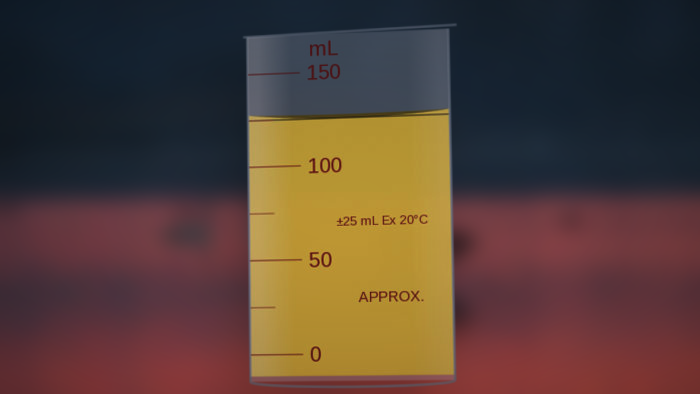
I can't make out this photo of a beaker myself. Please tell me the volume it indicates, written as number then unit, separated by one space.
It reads 125 mL
